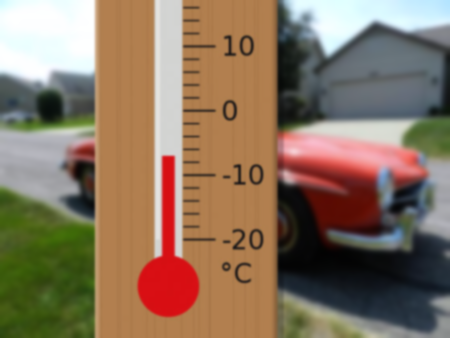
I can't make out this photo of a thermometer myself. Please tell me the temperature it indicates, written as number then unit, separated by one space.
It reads -7 °C
